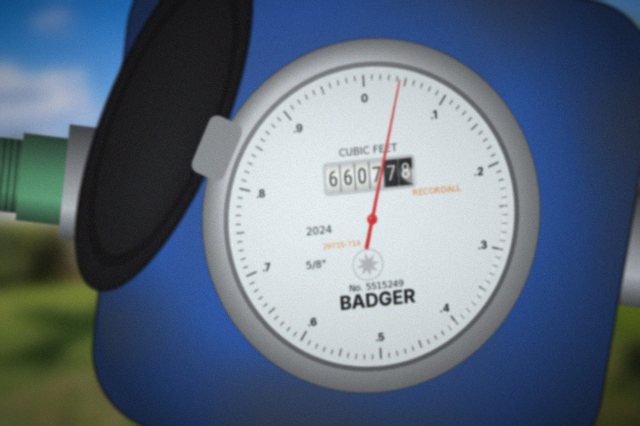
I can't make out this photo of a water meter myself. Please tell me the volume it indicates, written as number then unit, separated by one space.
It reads 660778.04 ft³
